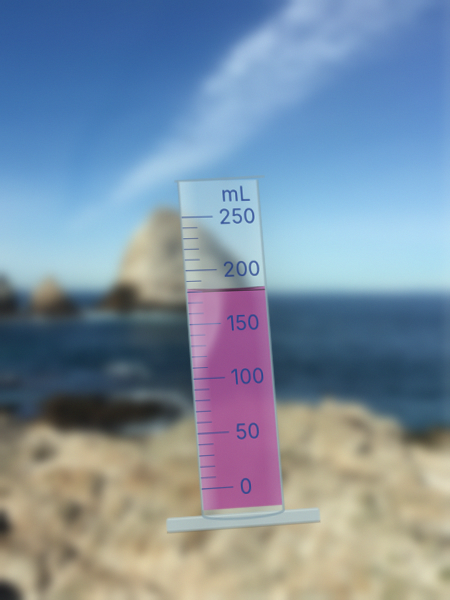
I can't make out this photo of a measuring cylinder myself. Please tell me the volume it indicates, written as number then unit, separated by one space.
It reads 180 mL
